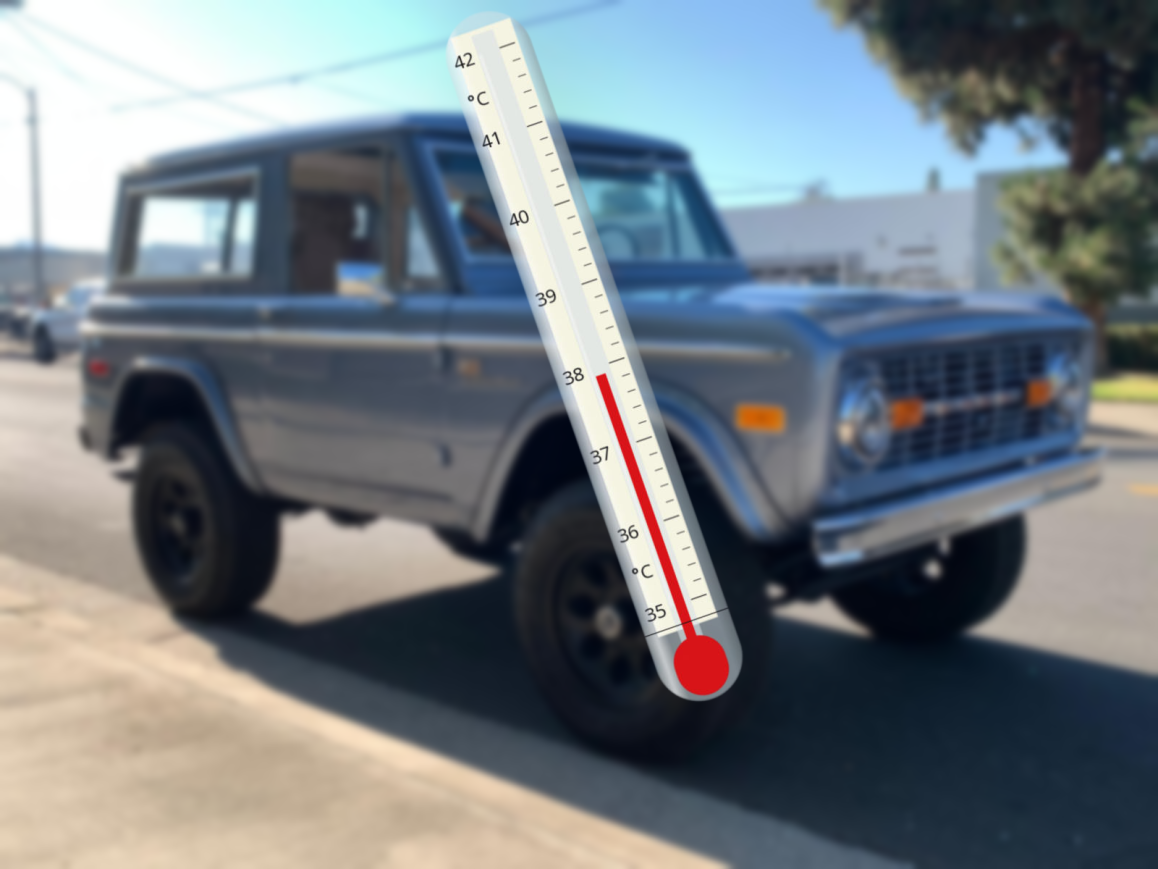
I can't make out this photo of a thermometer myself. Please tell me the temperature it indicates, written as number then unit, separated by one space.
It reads 37.9 °C
